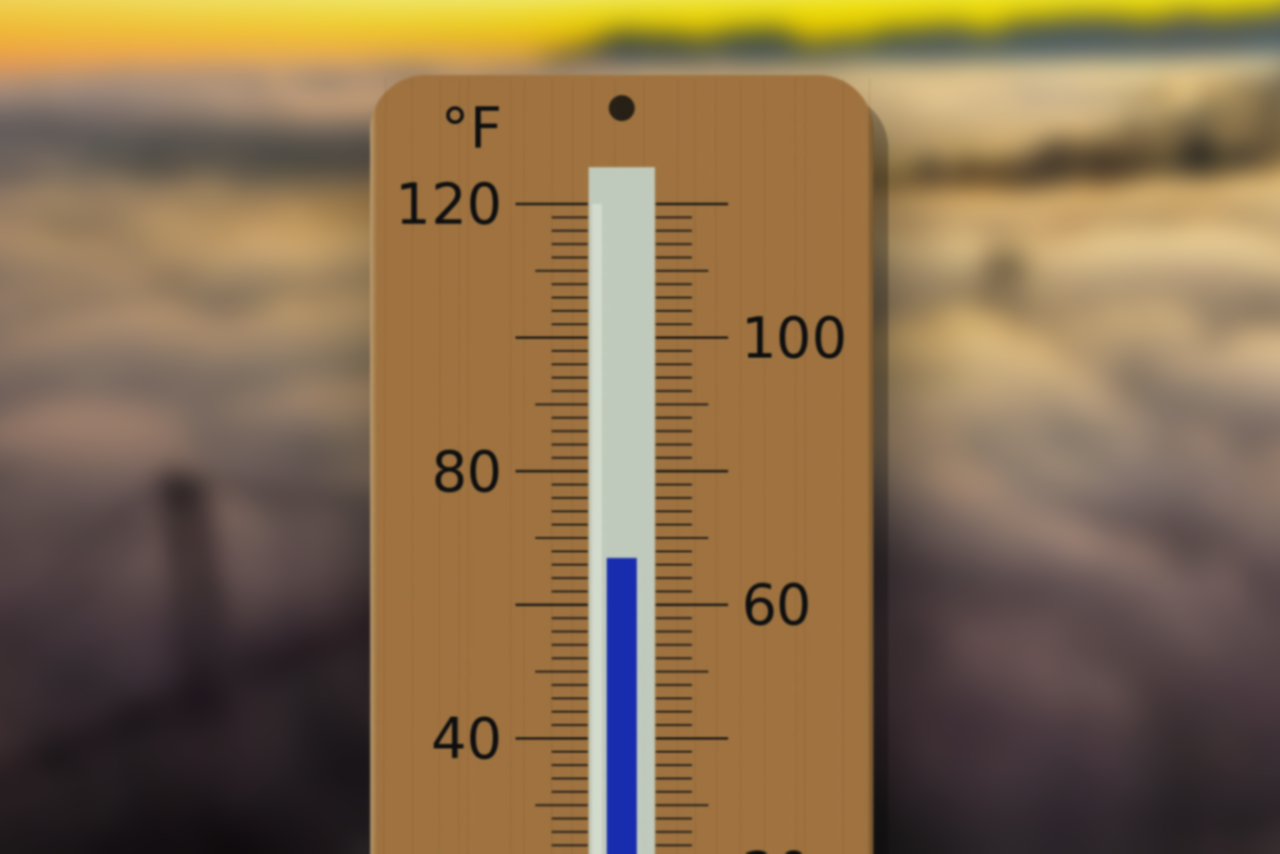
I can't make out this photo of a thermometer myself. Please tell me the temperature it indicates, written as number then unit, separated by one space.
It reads 67 °F
